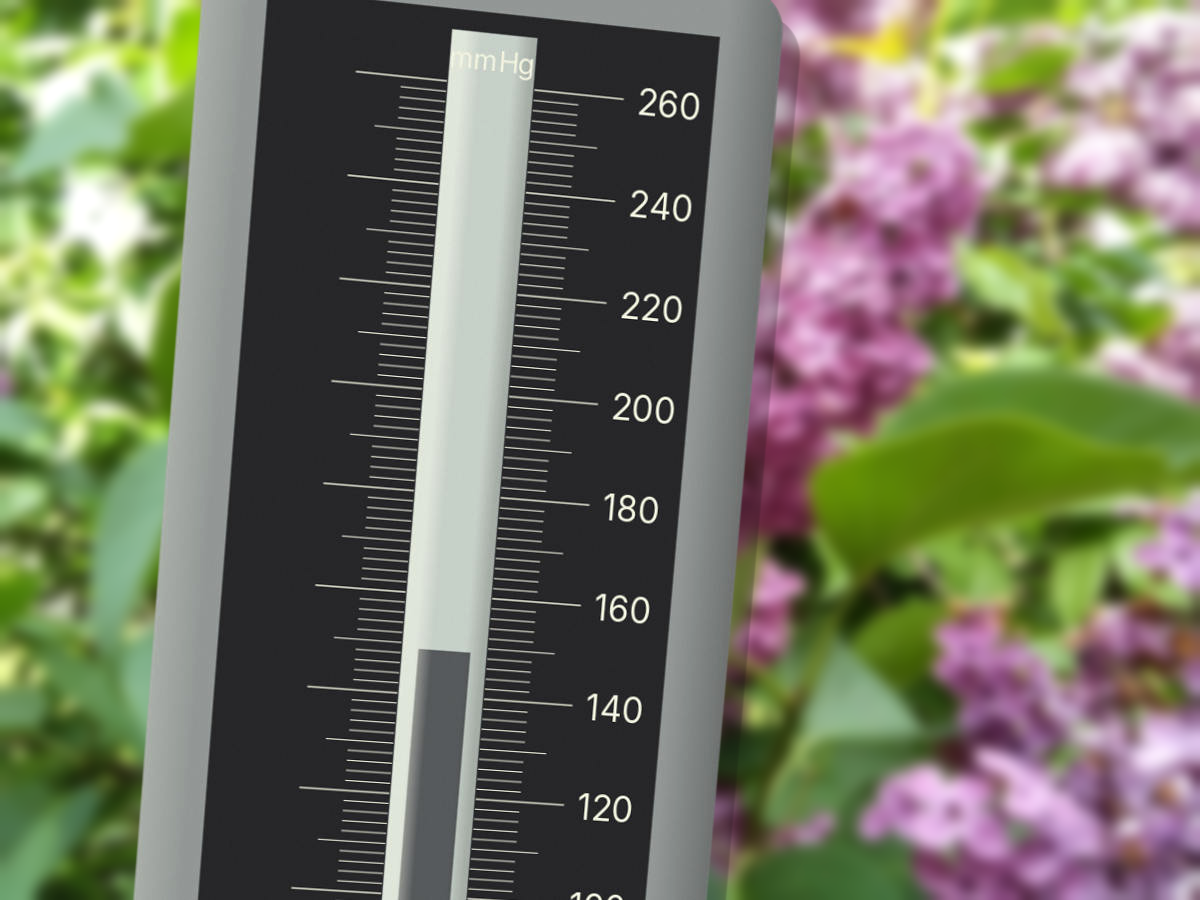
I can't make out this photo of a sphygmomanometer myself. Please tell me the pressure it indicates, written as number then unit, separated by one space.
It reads 149 mmHg
